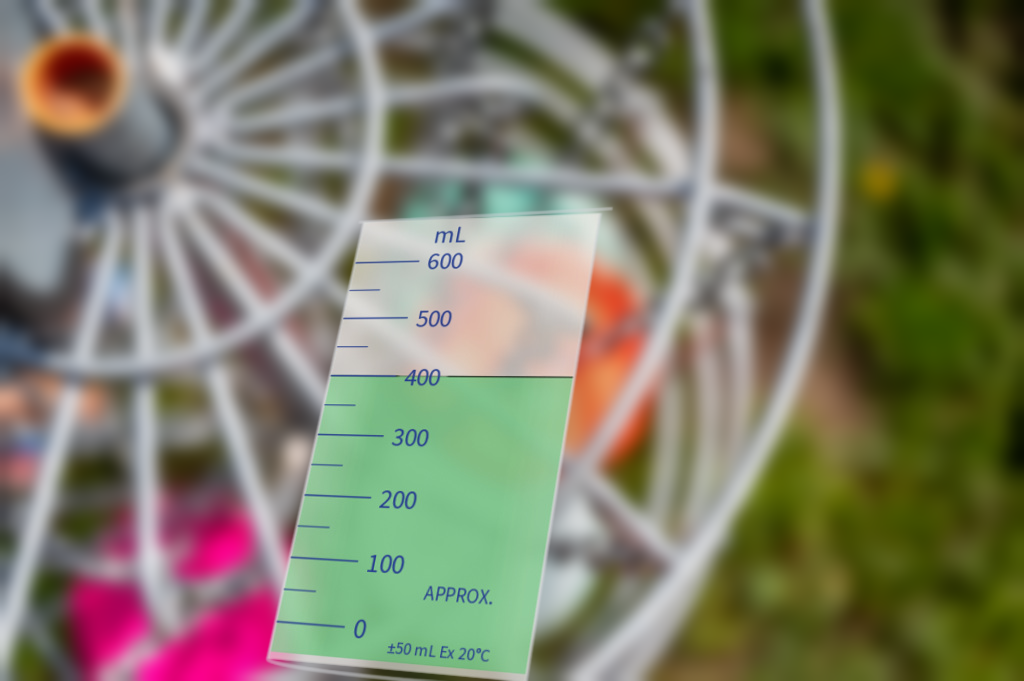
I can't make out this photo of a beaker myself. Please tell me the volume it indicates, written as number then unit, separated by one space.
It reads 400 mL
